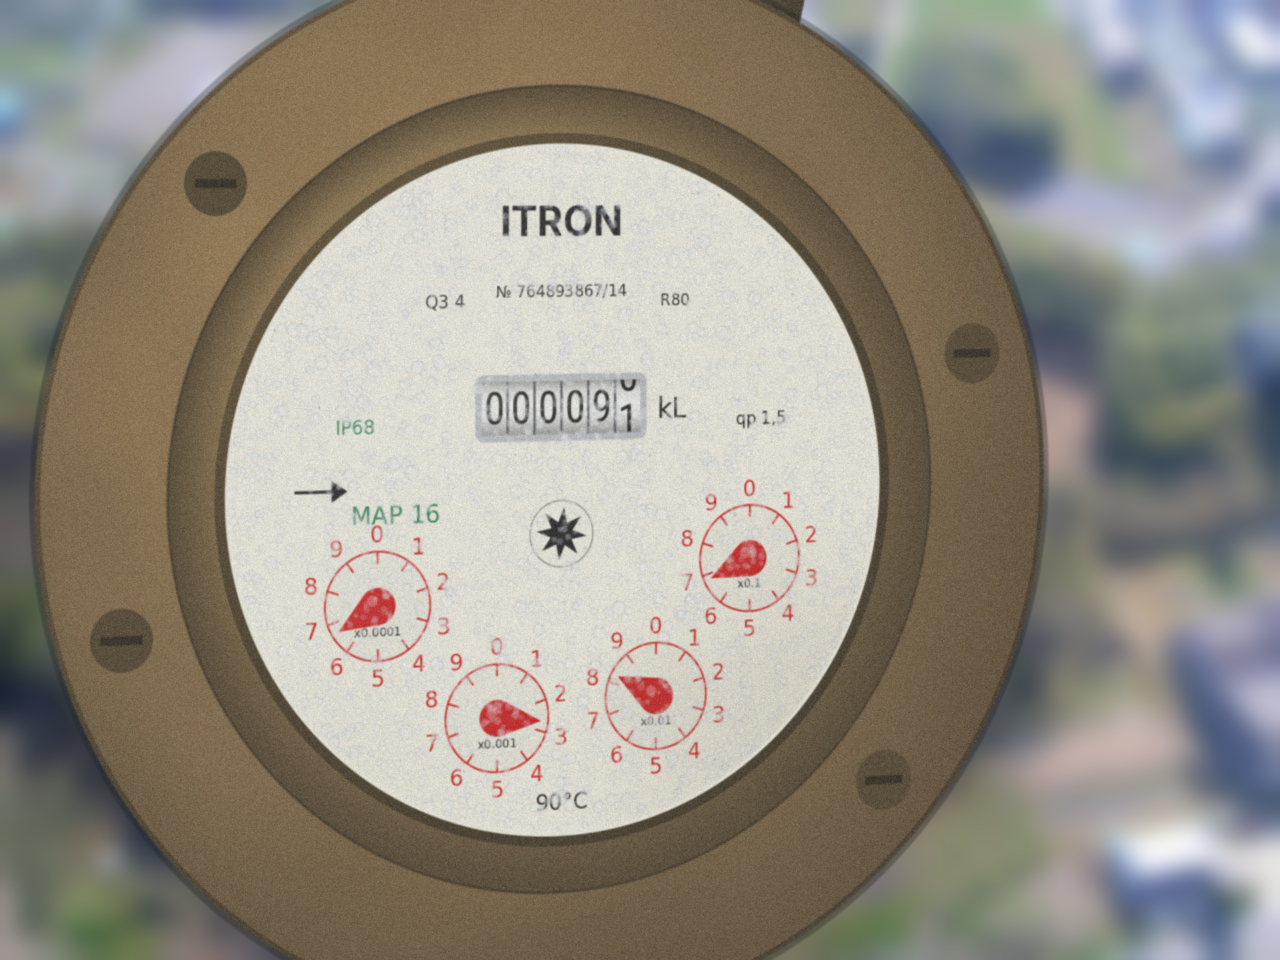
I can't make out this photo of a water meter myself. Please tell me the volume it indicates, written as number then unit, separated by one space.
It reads 90.6826 kL
